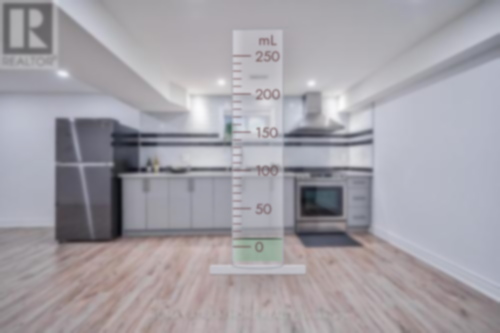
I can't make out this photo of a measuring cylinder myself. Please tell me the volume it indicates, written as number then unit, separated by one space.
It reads 10 mL
